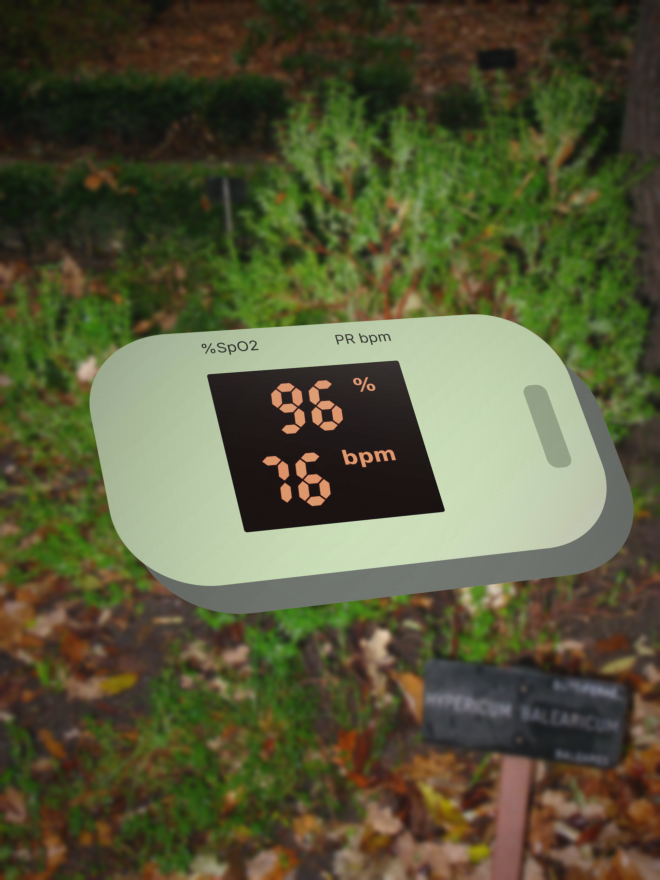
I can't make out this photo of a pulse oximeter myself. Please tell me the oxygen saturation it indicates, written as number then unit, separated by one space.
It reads 96 %
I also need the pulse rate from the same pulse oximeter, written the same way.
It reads 76 bpm
